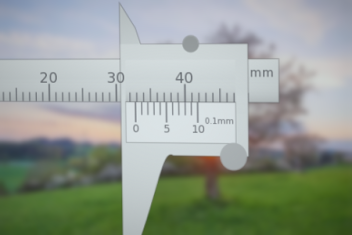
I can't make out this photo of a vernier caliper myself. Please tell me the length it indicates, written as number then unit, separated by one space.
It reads 32.8 mm
